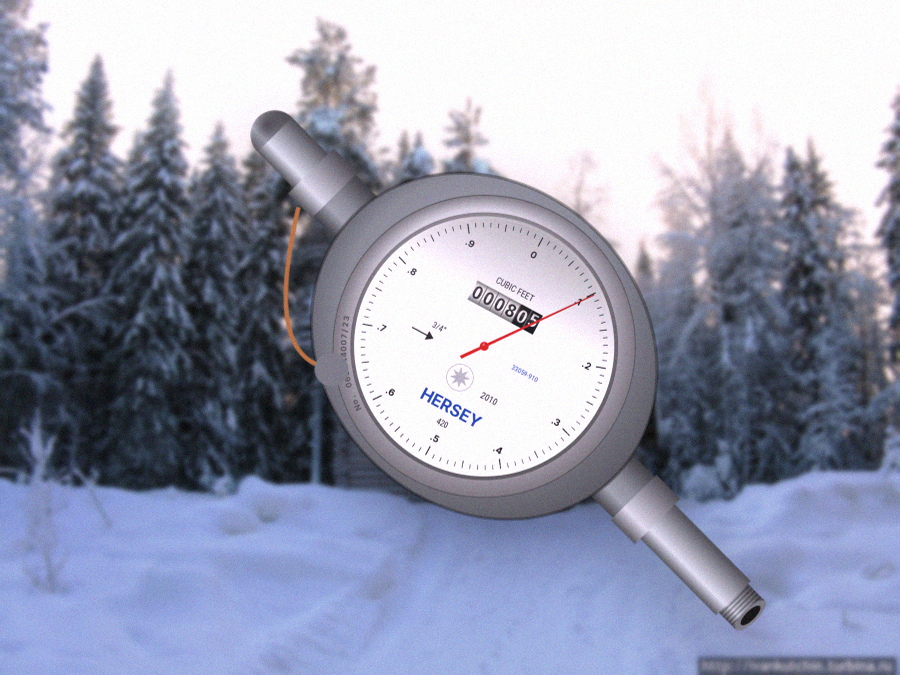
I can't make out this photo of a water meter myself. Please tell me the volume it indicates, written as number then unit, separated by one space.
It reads 805.10 ft³
